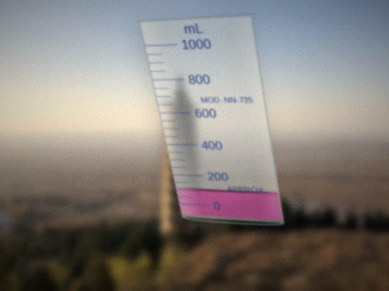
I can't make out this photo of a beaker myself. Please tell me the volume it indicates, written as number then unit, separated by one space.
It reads 100 mL
